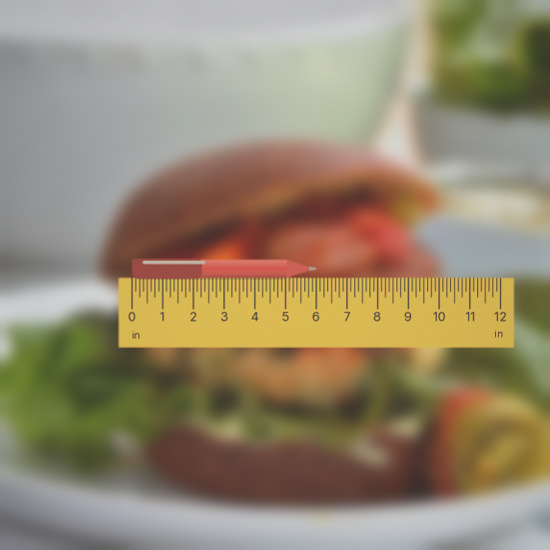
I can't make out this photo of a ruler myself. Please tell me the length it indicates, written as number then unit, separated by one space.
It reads 6 in
